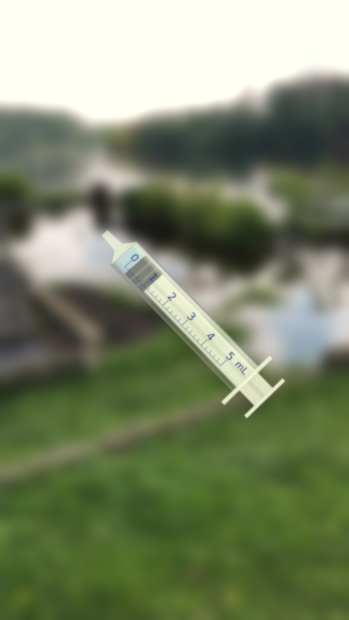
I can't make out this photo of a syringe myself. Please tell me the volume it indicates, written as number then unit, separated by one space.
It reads 0.2 mL
